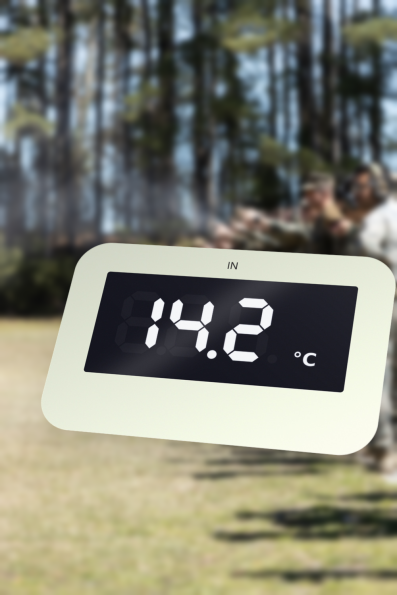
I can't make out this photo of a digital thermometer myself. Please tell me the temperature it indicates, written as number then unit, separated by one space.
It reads 14.2 °C
